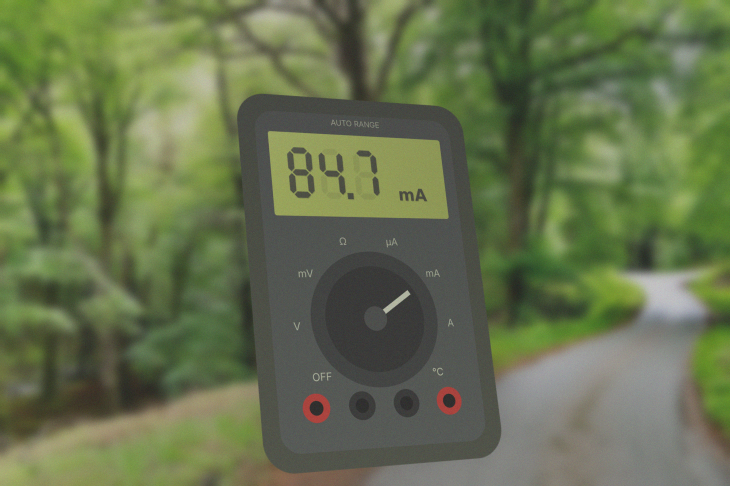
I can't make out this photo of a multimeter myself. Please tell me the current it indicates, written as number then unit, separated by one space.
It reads 84.7 mA
